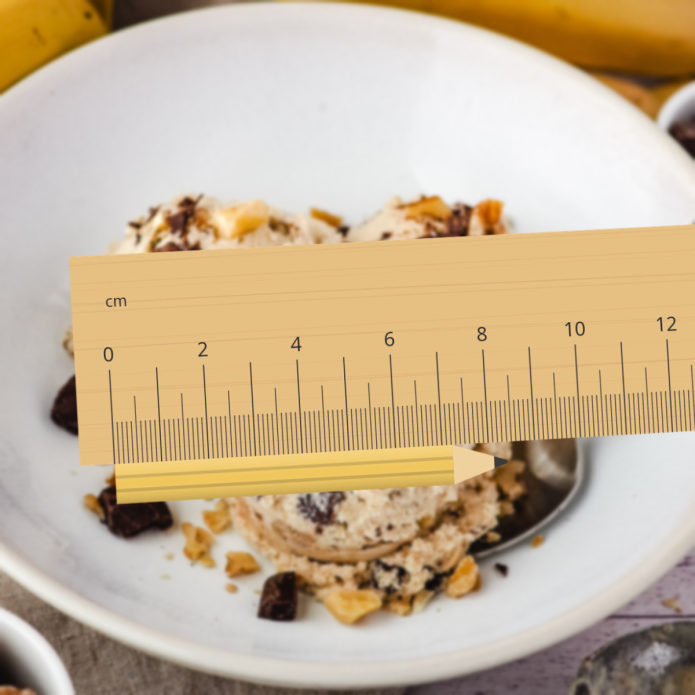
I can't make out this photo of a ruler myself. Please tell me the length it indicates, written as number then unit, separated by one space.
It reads 8.4 cm
